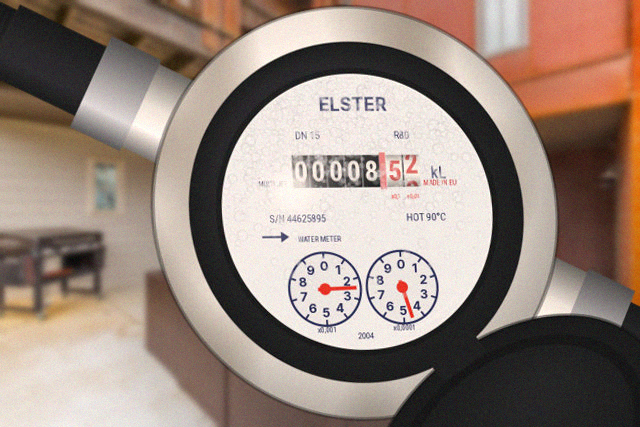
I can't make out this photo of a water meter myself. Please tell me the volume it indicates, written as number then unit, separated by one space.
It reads 8.5224 kL
